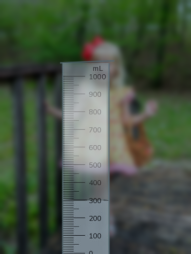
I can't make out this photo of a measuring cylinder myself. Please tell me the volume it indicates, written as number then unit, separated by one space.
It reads 300 mL
